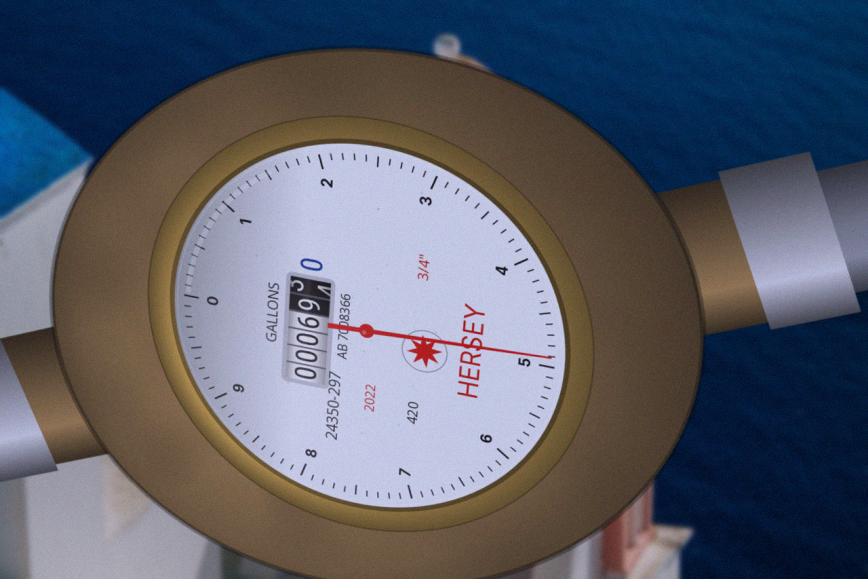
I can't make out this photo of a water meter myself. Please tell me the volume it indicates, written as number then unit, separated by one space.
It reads 6934.9 gal
